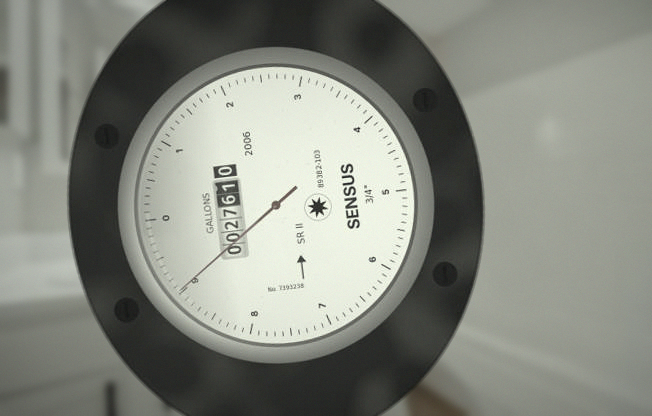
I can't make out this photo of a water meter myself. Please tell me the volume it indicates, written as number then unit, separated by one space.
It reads 27609.0 gal
